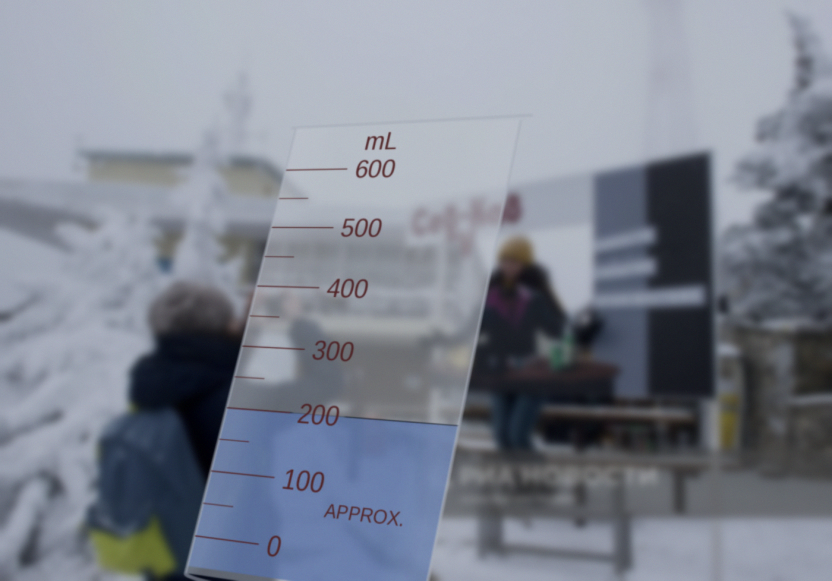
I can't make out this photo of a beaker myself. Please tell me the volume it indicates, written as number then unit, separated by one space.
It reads 200 mL
